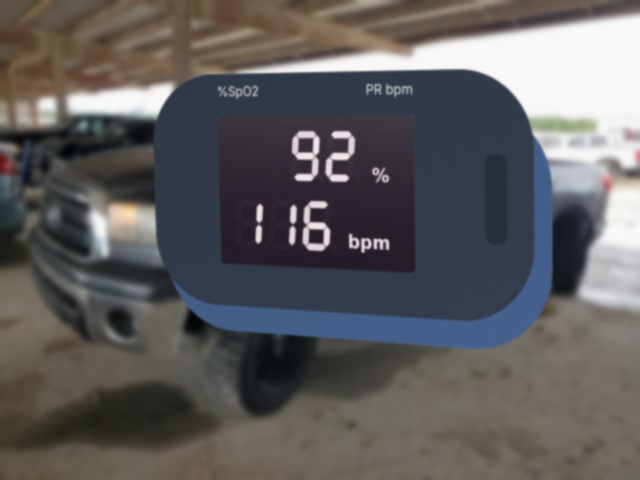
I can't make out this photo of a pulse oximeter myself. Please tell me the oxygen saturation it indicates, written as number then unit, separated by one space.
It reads 92 %
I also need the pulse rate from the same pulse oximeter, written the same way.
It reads 116 bpm
